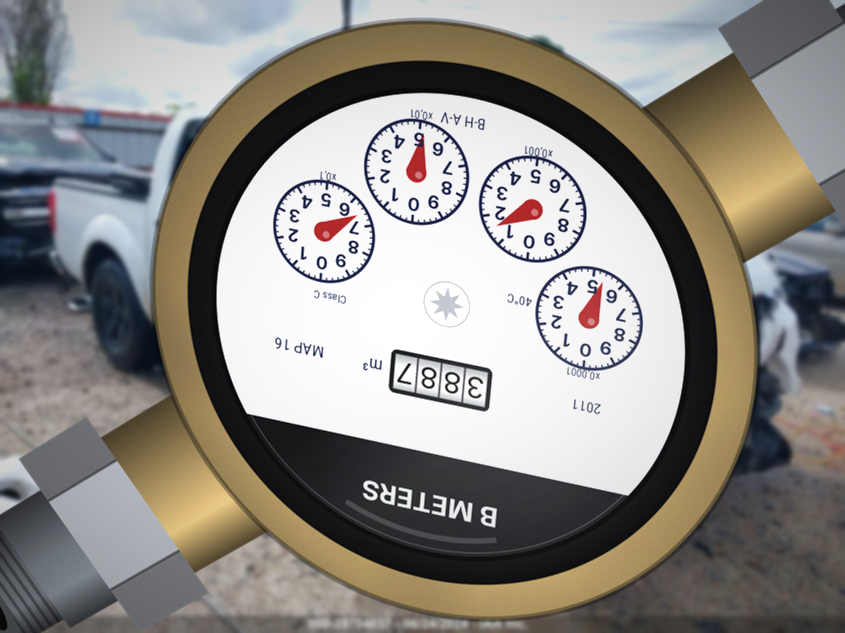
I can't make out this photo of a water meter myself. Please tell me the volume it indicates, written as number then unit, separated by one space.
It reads 3887.6515 m³
